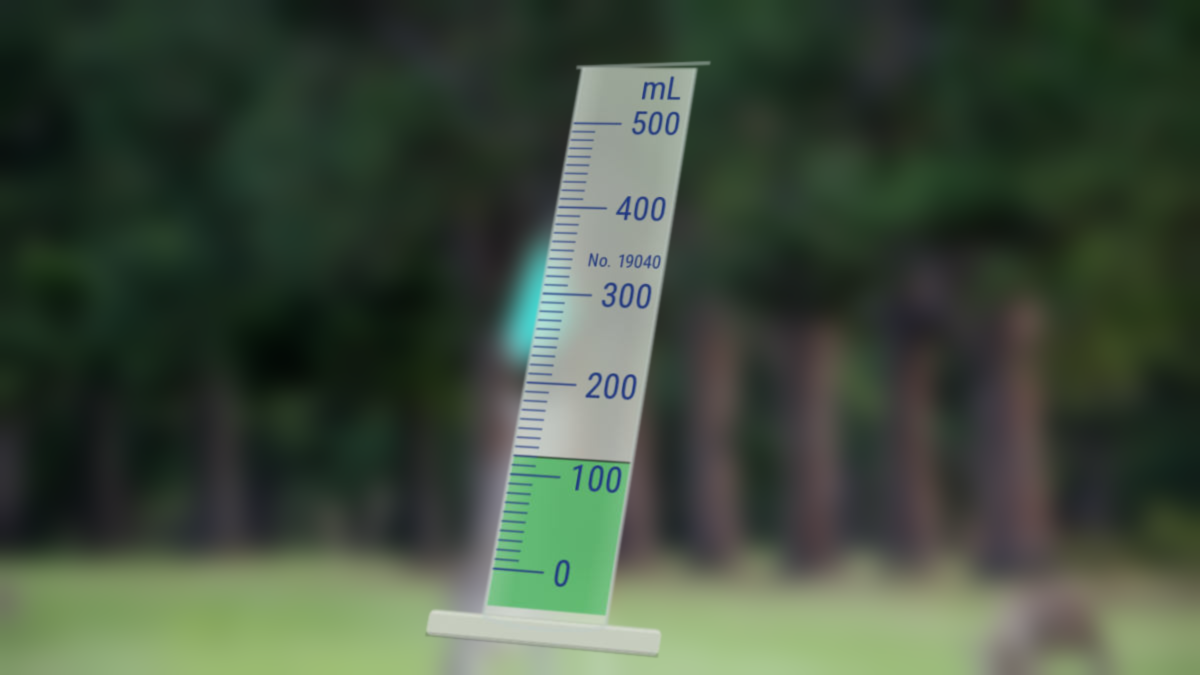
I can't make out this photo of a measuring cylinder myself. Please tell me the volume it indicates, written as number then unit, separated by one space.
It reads 120 mL
